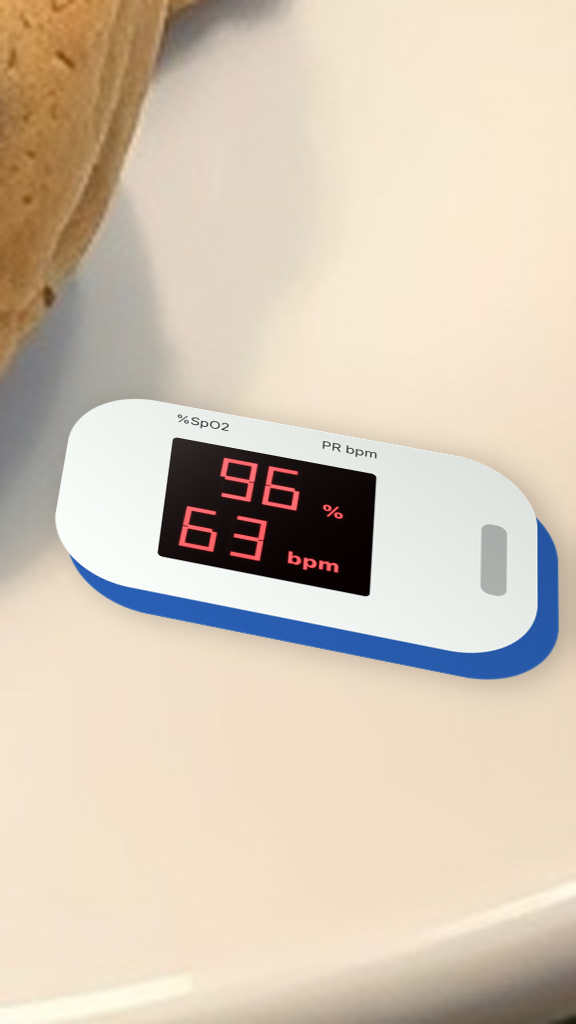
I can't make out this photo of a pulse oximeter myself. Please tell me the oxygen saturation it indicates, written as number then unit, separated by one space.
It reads 96 %
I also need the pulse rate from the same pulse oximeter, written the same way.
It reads 63 bpm
